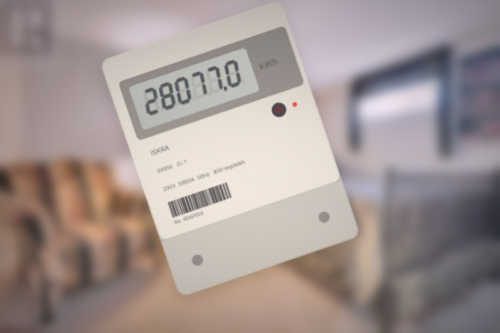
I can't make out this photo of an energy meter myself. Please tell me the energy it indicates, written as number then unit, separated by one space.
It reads 28077.0 kWh
